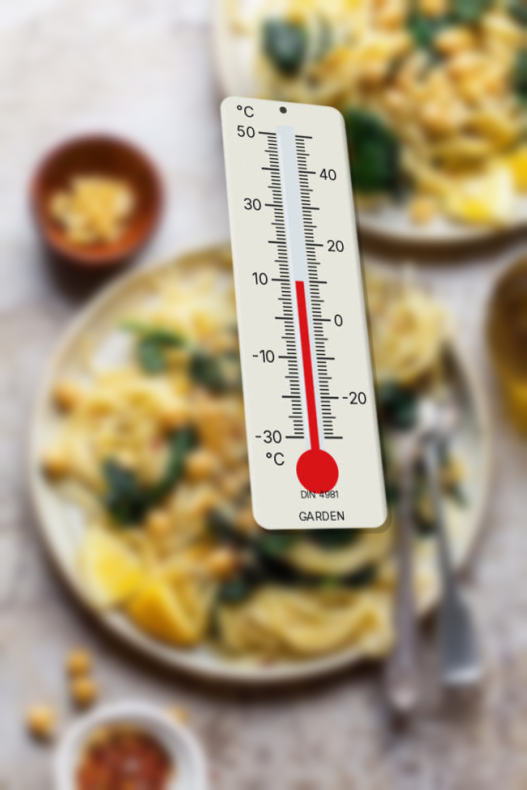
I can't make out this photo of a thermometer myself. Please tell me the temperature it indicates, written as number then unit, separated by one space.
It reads 10 °C
